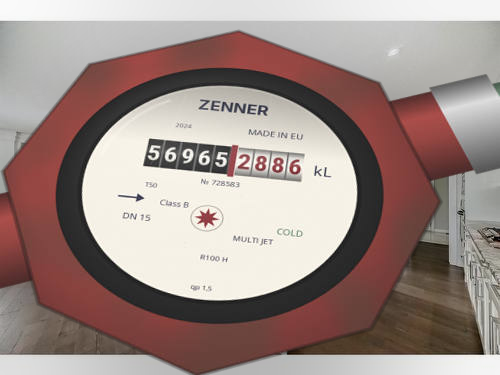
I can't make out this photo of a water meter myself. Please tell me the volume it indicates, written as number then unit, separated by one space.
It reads 56965.2886 kL
